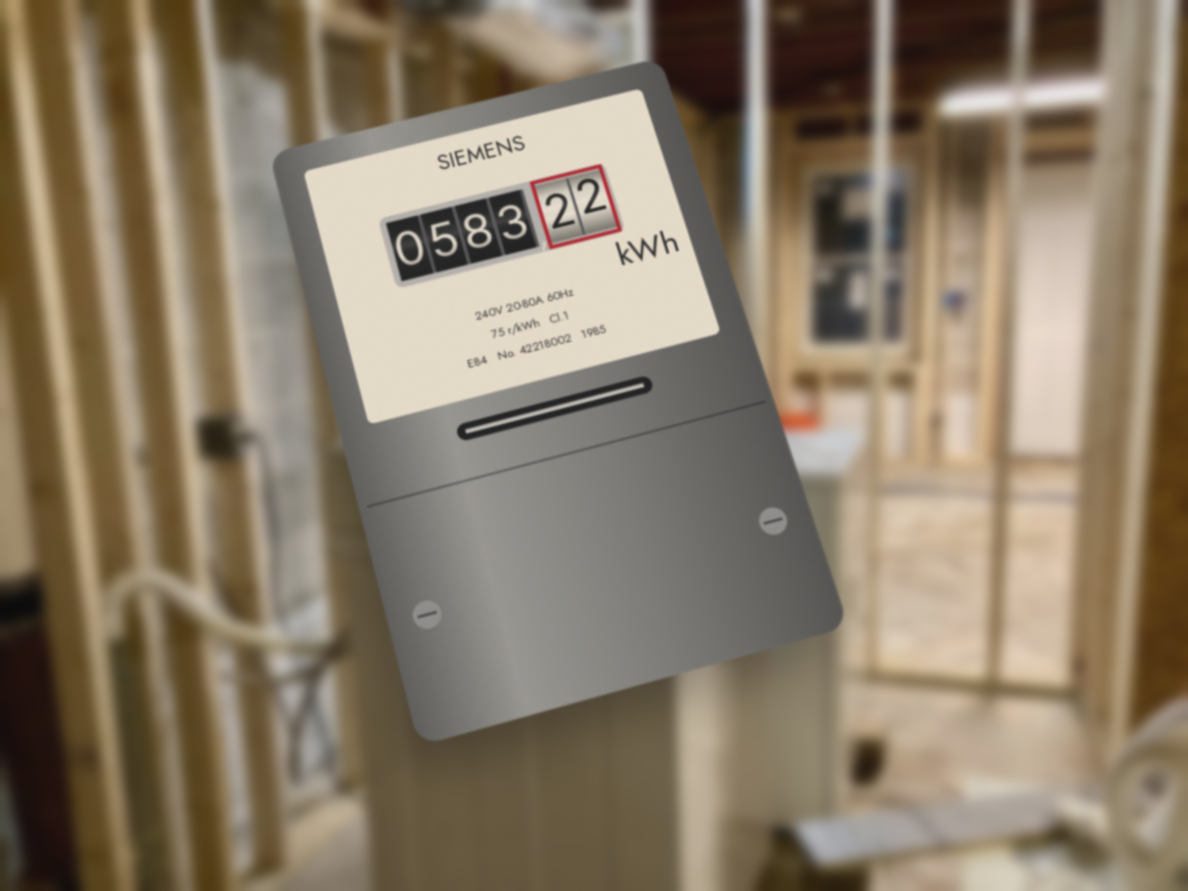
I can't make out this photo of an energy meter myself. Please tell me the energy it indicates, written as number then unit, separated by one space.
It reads 583.22 kWh
